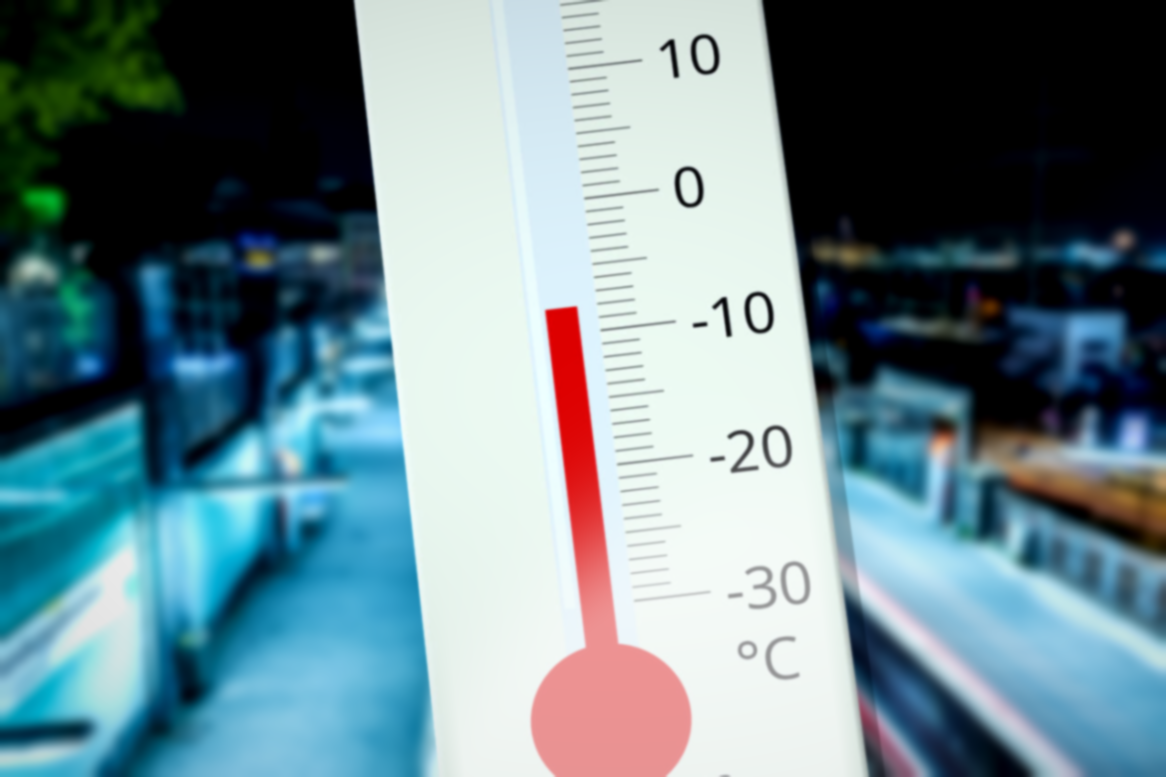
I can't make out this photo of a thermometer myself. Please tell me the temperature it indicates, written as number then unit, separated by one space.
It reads -8 °C
